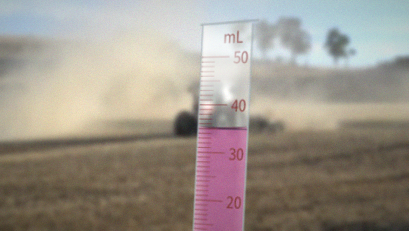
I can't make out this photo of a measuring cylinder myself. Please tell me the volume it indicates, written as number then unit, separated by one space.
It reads 35 mL
